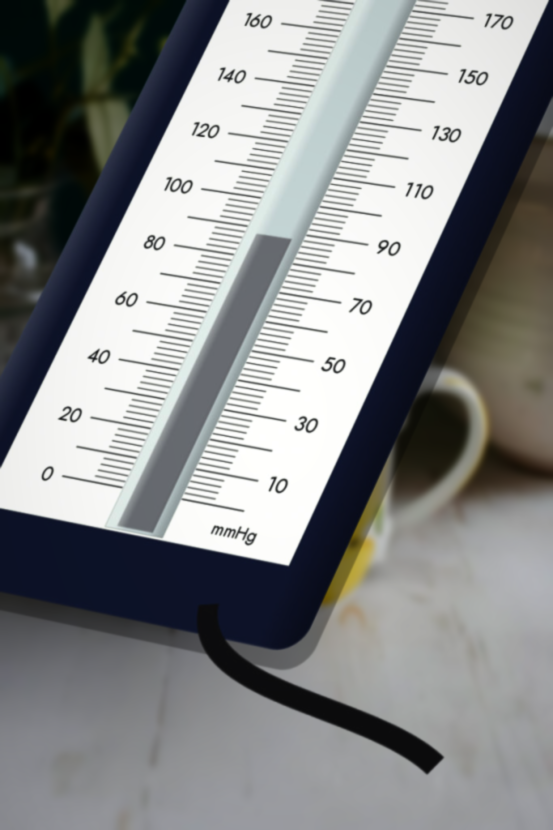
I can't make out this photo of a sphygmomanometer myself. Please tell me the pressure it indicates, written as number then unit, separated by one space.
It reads 88 mmHg
